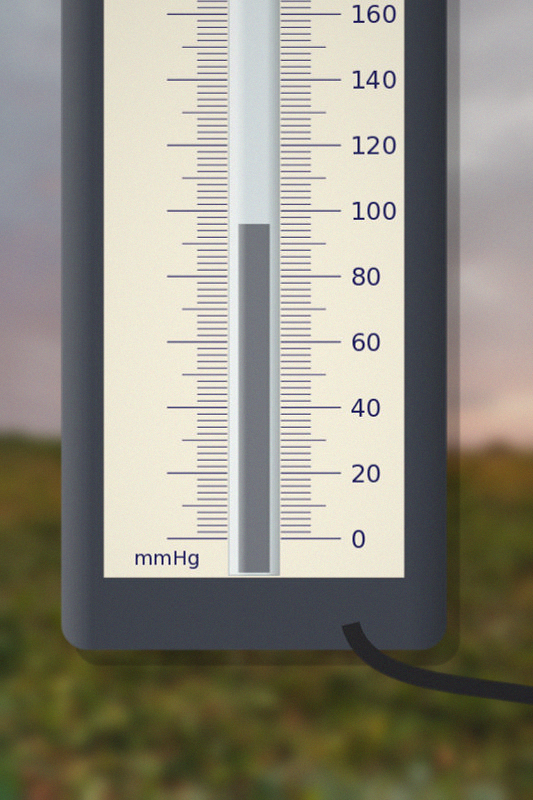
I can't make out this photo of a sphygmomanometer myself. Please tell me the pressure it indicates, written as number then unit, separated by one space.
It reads 96 mmHg
